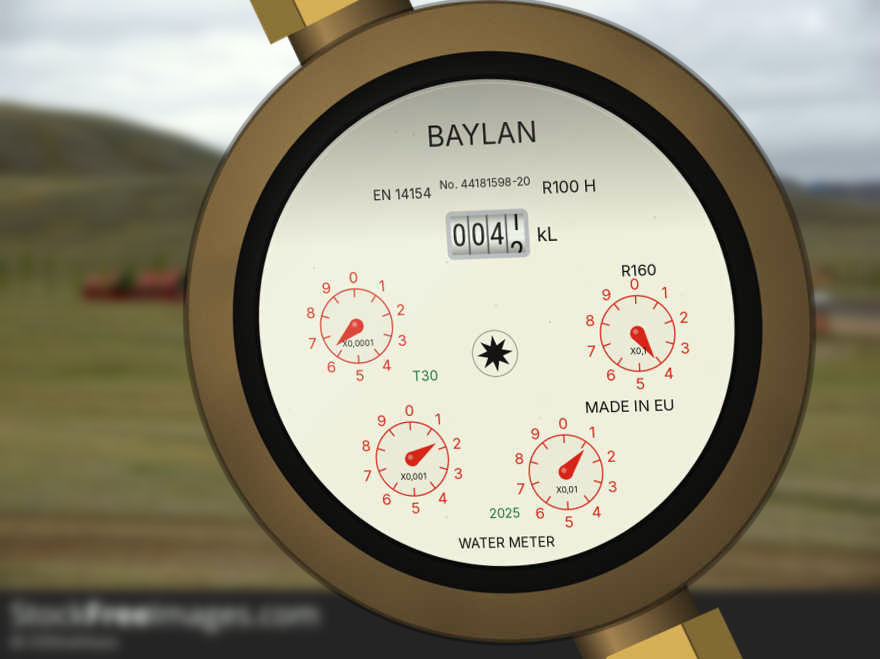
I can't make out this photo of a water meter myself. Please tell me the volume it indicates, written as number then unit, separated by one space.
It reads 41.4116 kL
